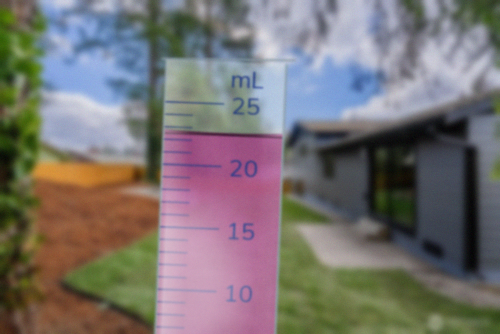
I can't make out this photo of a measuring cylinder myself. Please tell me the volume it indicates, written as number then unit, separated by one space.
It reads 22.5 mL
